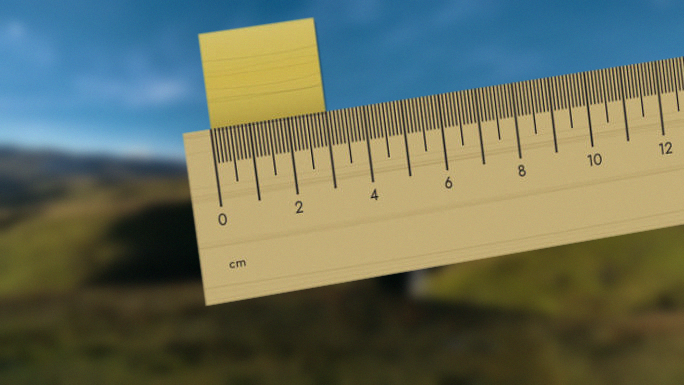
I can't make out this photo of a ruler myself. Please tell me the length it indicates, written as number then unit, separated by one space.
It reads 3 cm
